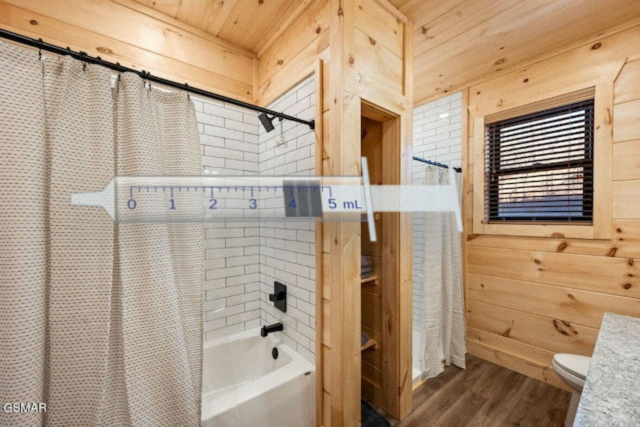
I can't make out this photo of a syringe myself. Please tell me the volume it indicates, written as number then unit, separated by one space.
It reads 3.8 mL
